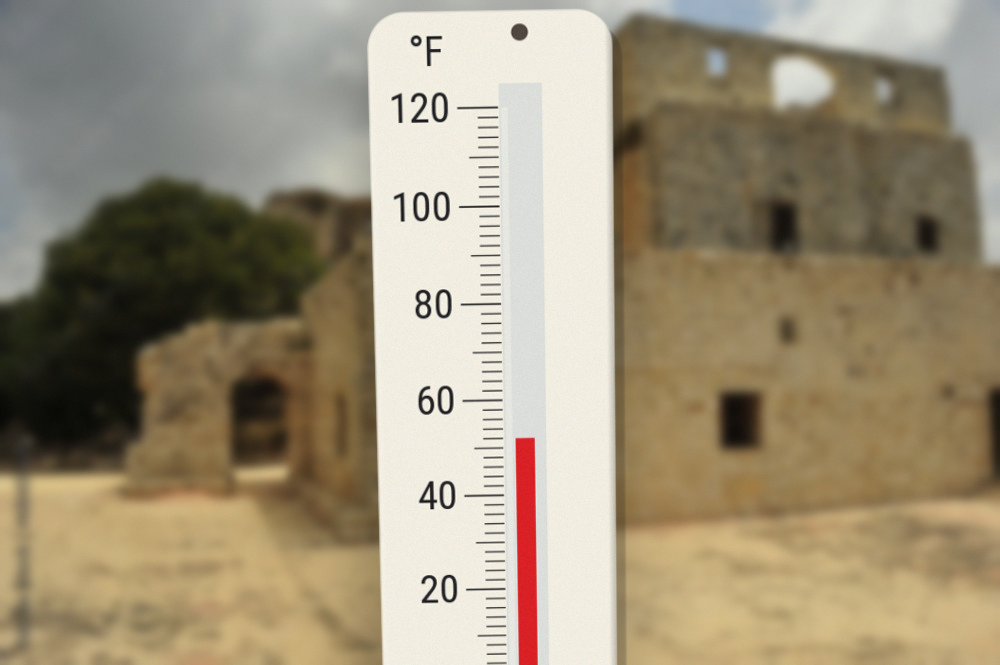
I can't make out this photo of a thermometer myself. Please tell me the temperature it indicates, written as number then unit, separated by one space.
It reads 52 °F
